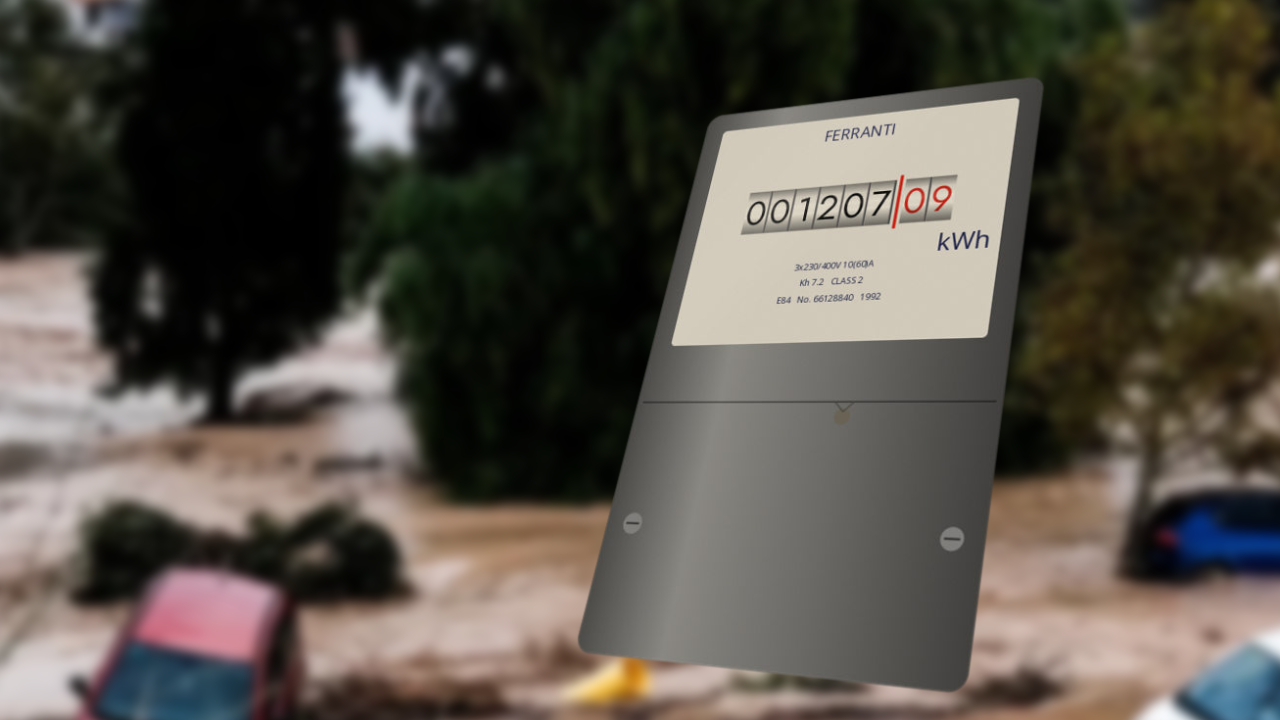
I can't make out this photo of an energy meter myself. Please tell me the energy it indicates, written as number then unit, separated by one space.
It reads 1207.09 kWh
